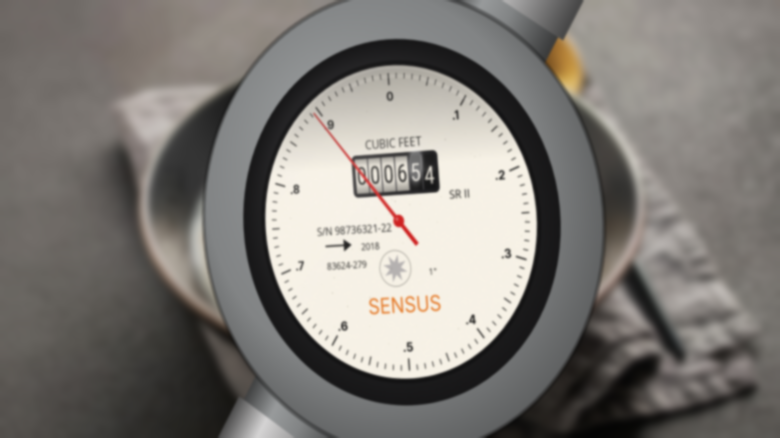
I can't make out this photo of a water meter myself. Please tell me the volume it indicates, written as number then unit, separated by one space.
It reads 653.89 ft³
